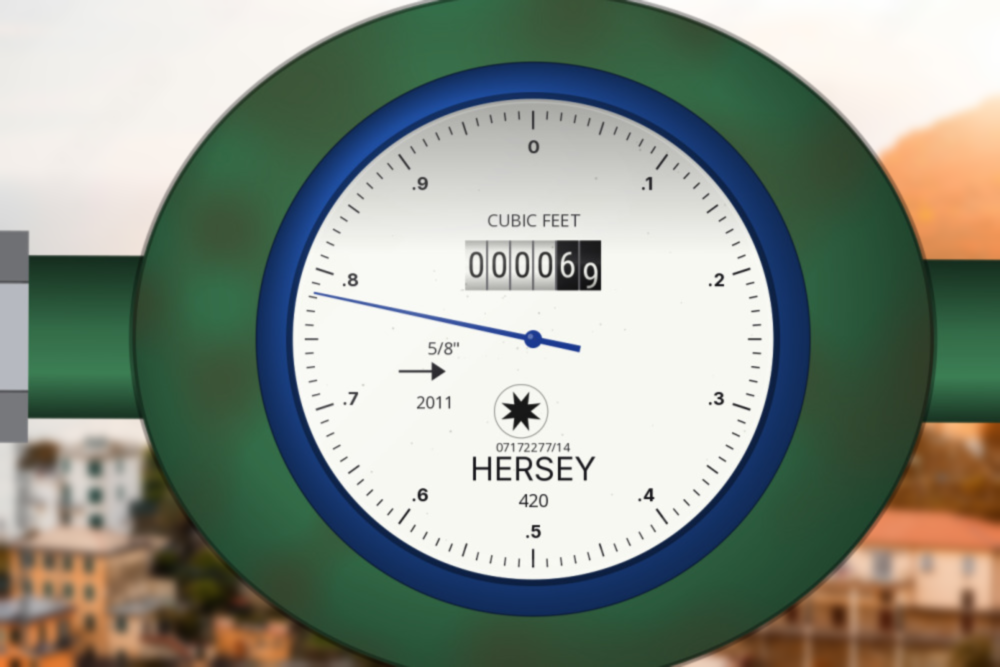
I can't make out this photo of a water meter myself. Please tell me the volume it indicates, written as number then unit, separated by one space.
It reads 68.78 ft³
